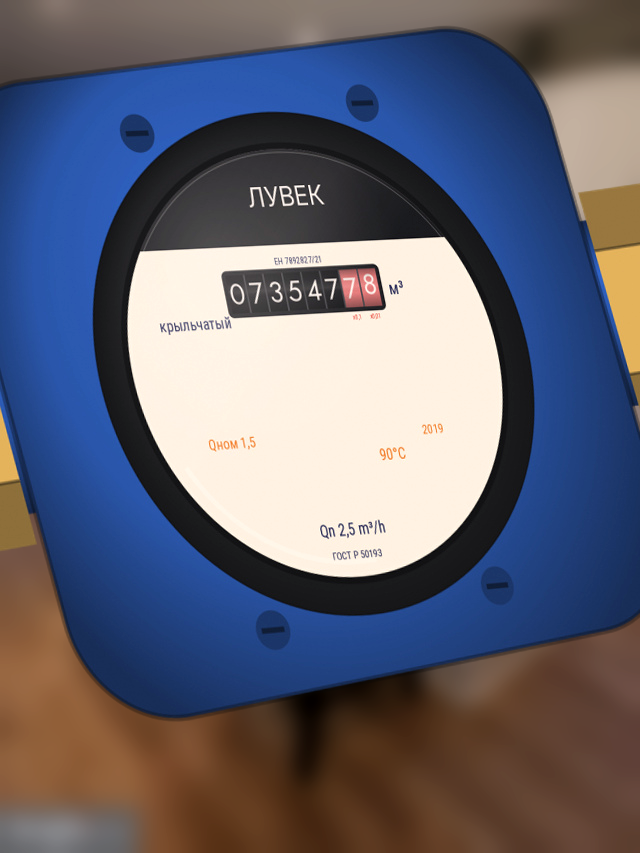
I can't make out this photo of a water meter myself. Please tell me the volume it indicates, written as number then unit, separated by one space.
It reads 73547.78 m³
